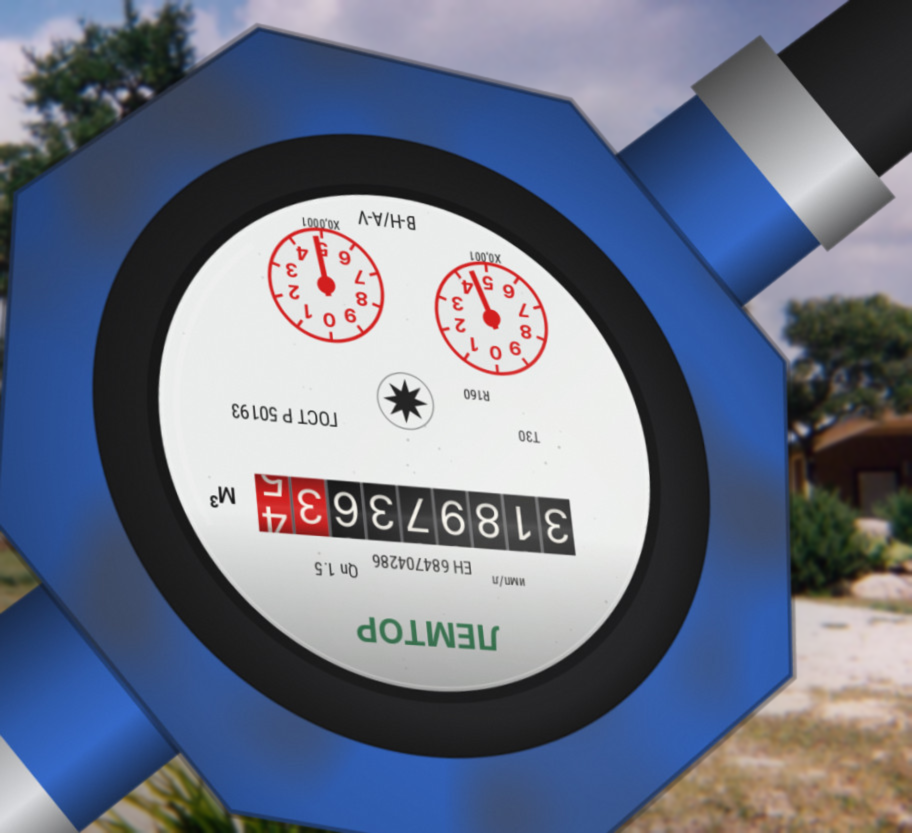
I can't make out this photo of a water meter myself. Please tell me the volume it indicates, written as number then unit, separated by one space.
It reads 3189736.3444 m³
